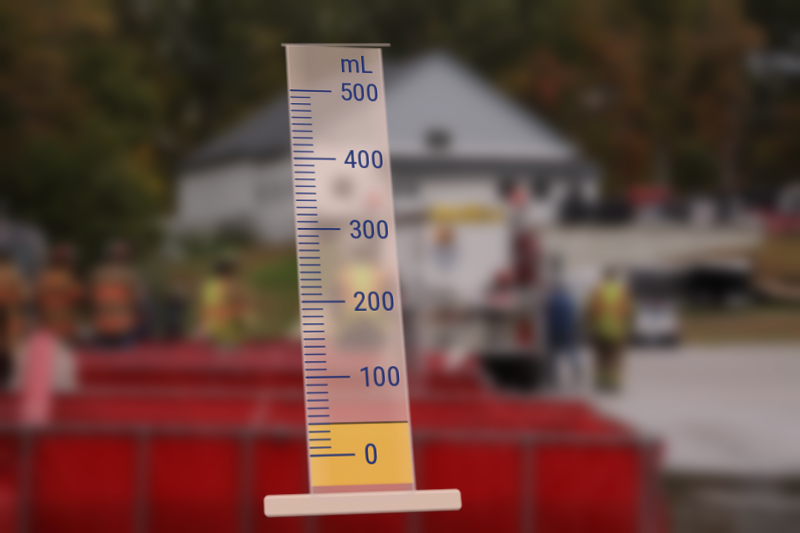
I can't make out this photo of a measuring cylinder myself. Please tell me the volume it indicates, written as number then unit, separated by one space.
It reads 40 mL
